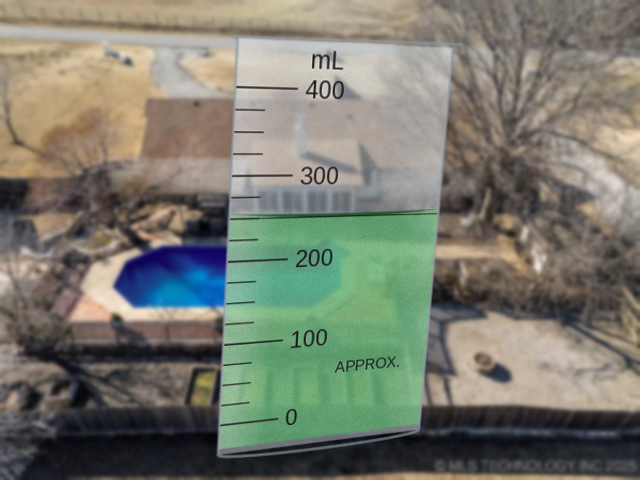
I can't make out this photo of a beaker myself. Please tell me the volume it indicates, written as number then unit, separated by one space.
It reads 250 mL
